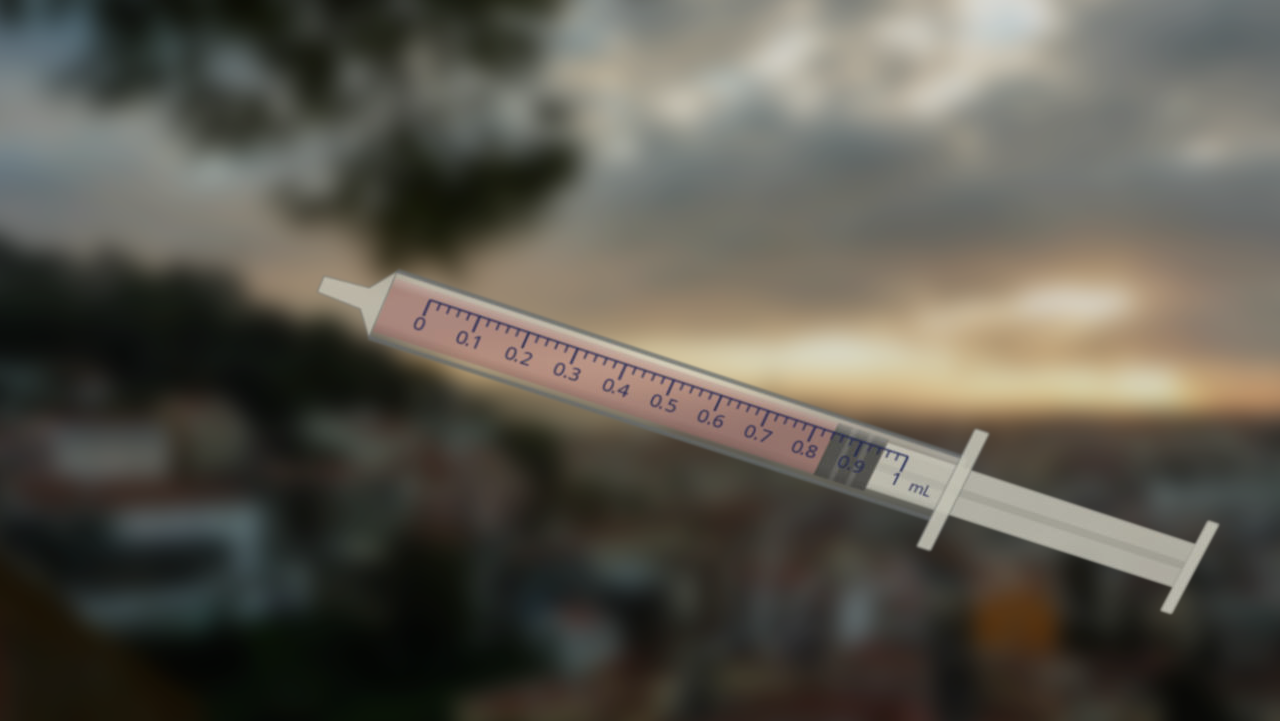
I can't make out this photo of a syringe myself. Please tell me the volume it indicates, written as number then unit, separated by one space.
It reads 0.84 mL
